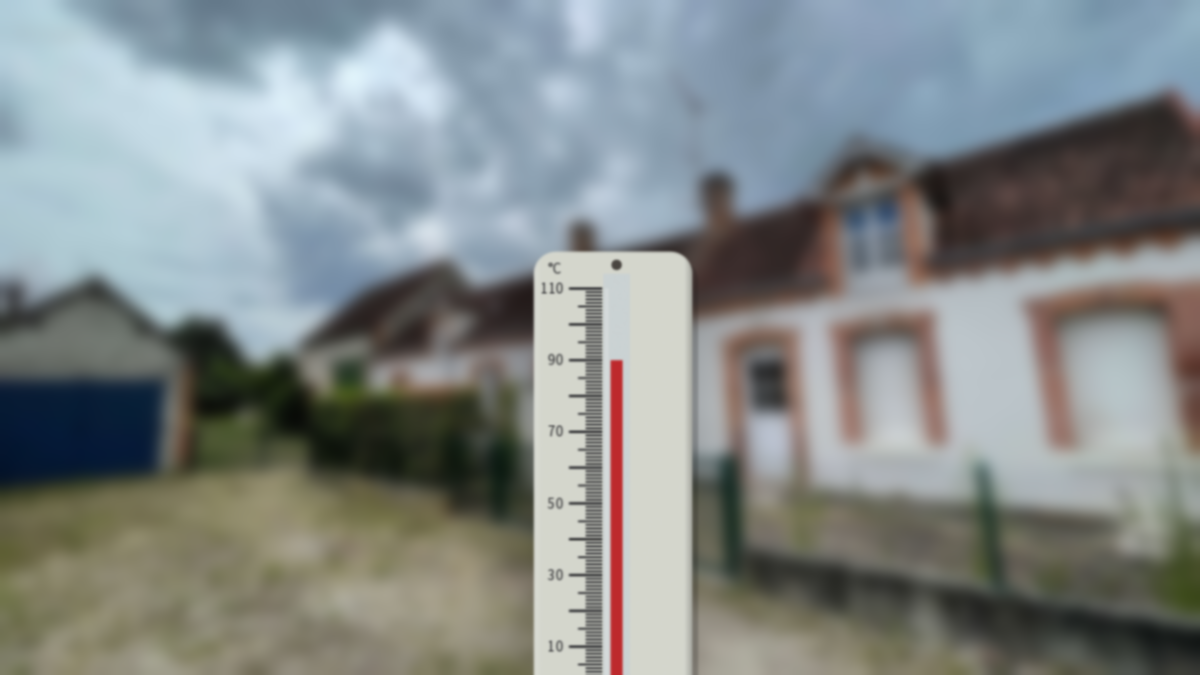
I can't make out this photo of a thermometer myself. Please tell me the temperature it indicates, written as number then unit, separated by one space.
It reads 90 °C
